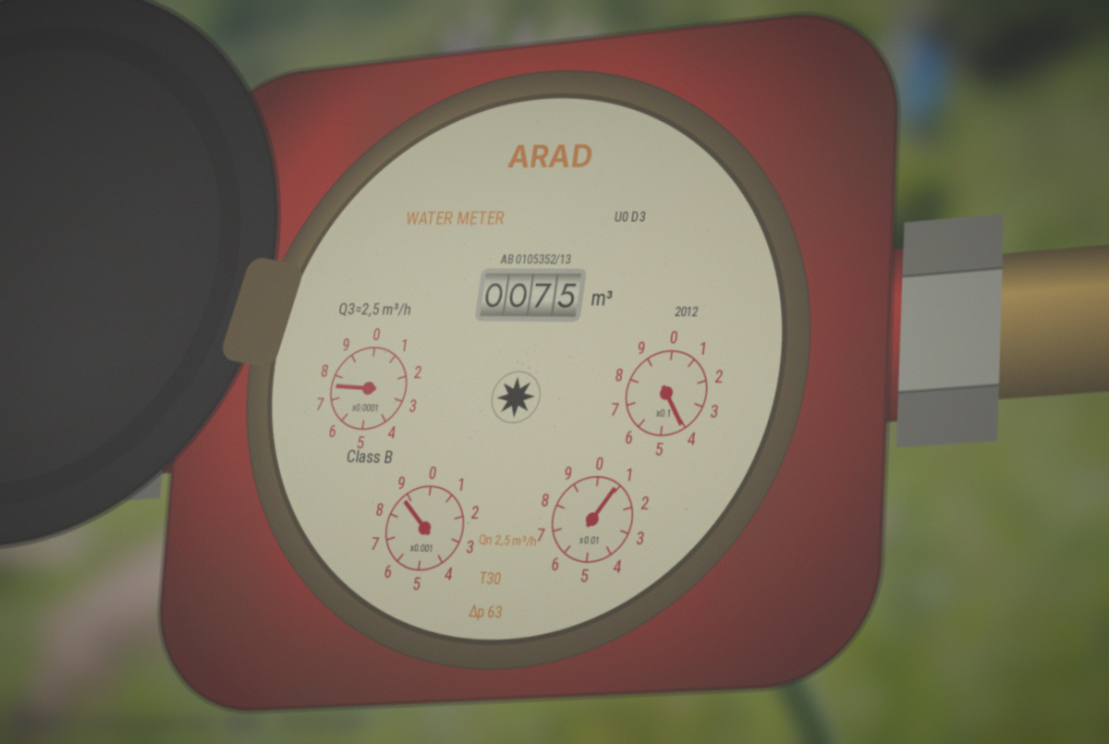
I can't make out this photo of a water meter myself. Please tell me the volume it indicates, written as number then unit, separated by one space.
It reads 75.4087 m³
